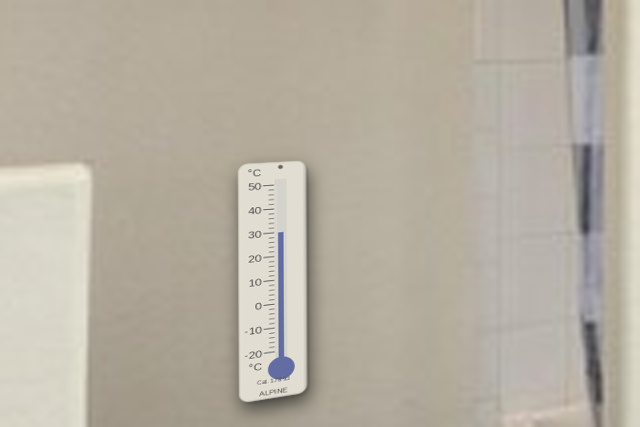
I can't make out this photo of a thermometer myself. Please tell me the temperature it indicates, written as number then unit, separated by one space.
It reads 30 °C
